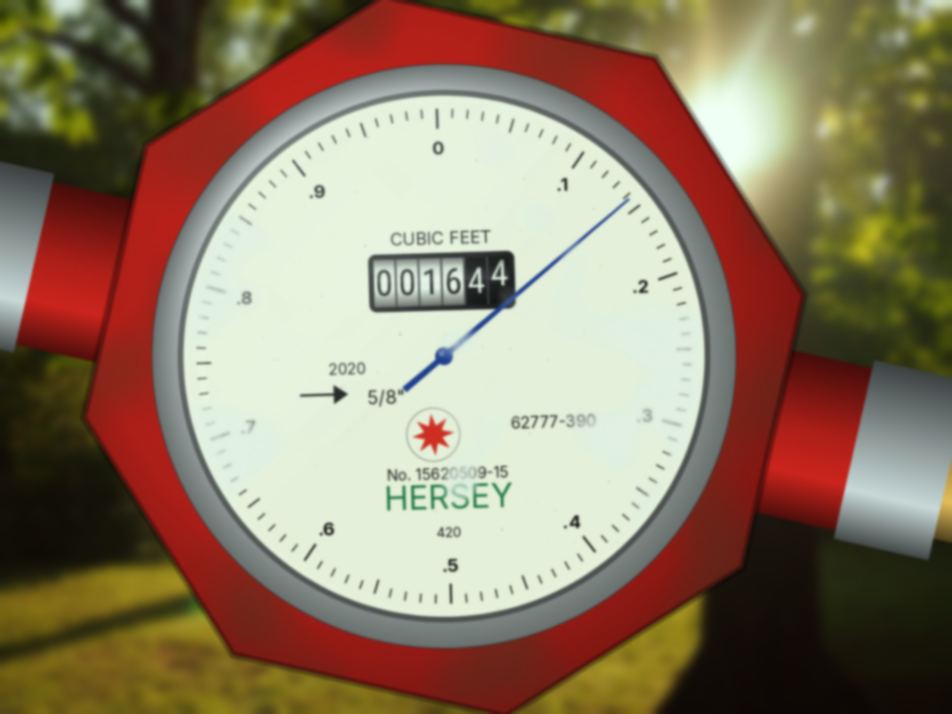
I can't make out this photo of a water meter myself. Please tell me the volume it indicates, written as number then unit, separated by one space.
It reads 1644.14 ft³
